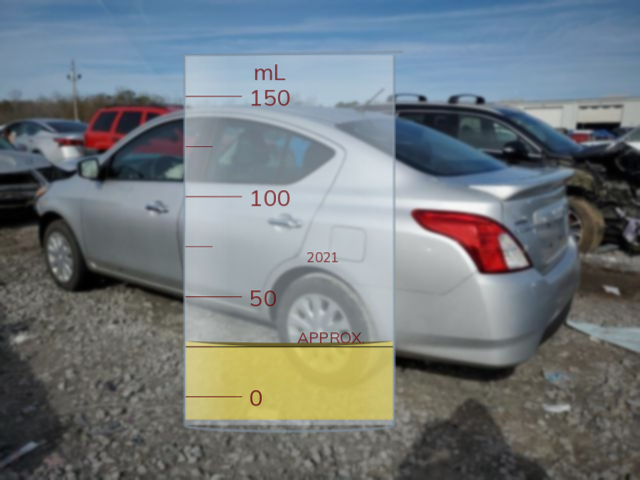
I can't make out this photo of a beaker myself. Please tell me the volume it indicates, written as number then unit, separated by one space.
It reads 25 mL
